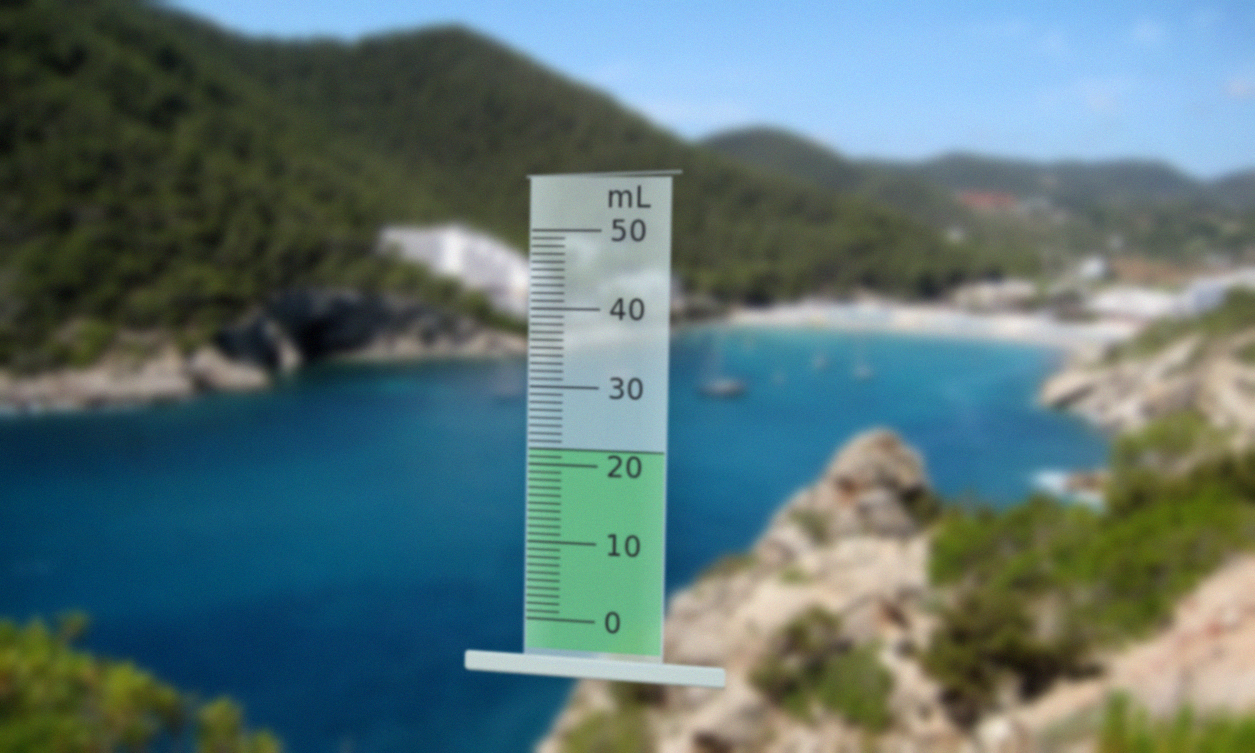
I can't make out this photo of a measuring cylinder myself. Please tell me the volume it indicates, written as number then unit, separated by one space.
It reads 22 mL
